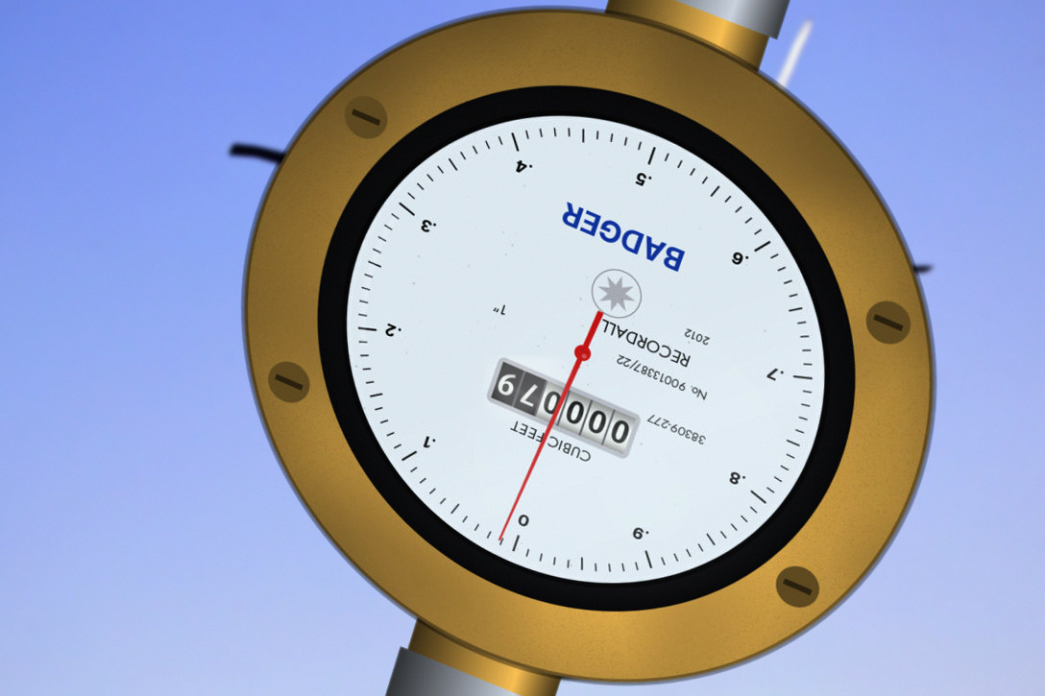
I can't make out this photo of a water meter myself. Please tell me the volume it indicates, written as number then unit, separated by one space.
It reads 79.01 ft³
